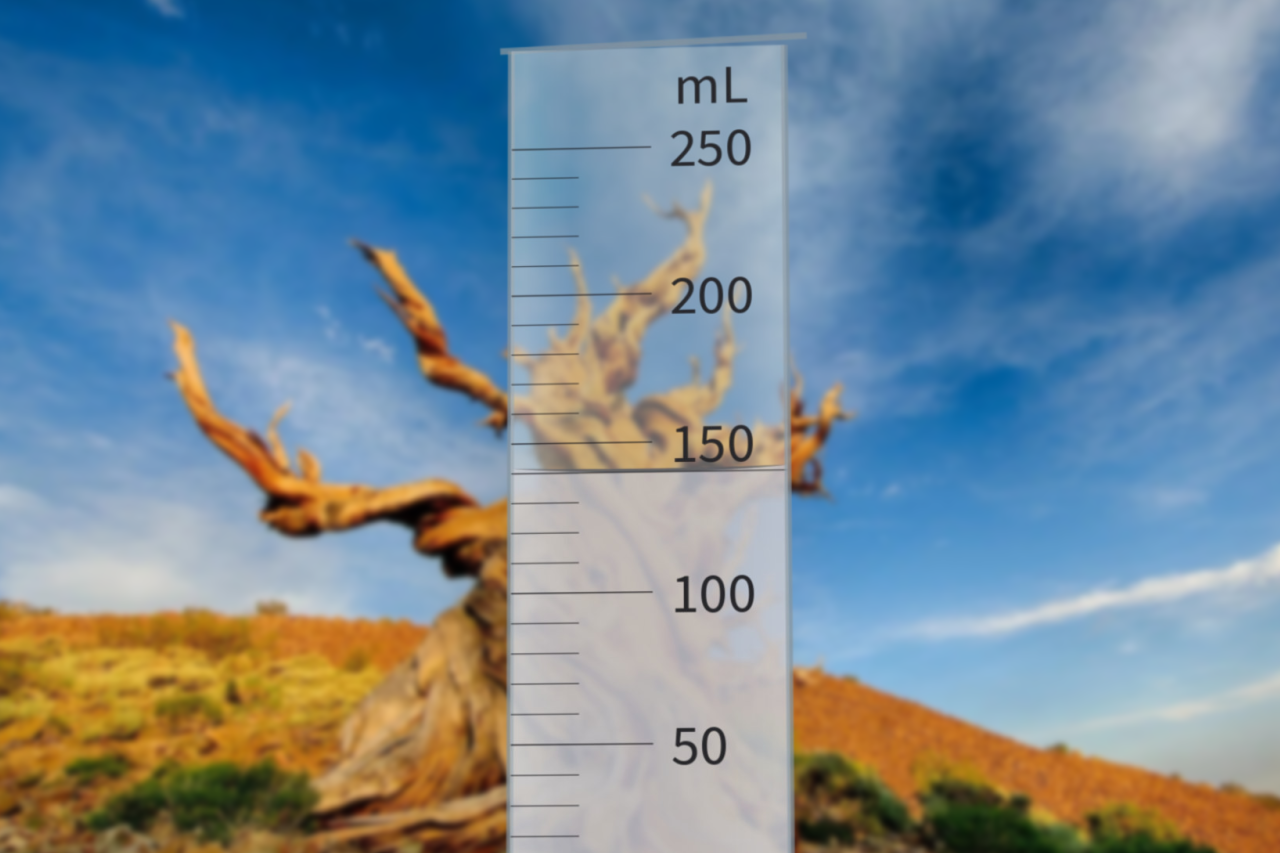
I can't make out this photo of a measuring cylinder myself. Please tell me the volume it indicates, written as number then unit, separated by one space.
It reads 140 mL
